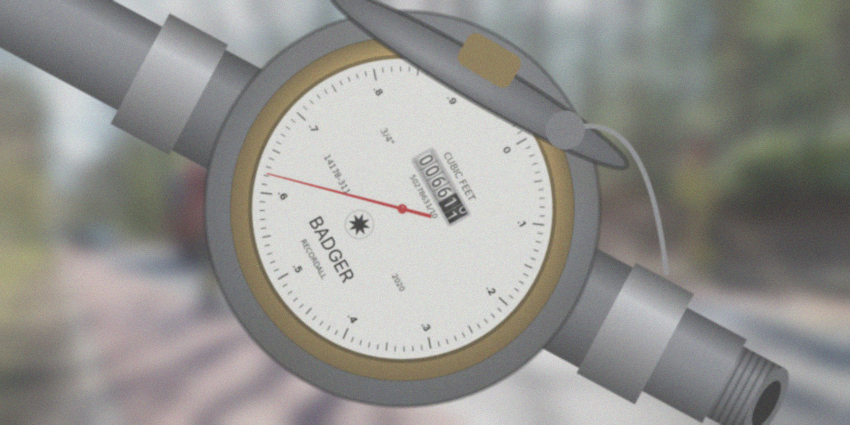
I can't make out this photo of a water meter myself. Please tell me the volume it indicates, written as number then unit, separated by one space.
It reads 6610.62 ft³
